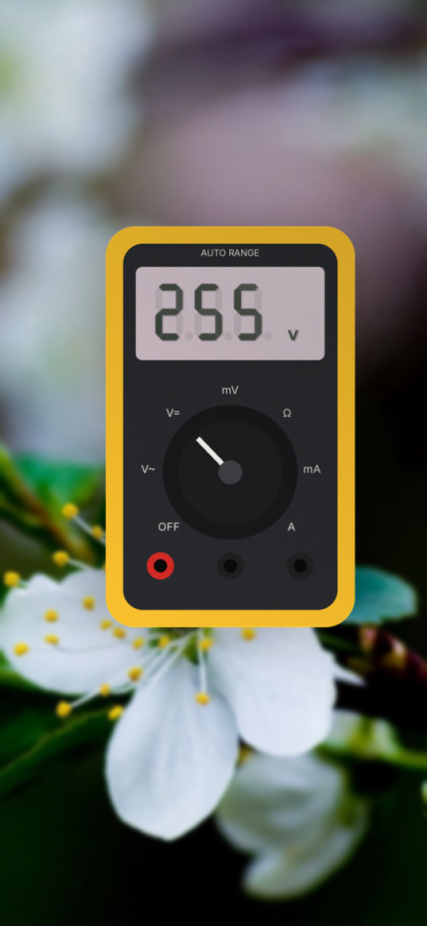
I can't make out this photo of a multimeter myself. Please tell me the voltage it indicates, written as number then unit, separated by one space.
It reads 255 V
